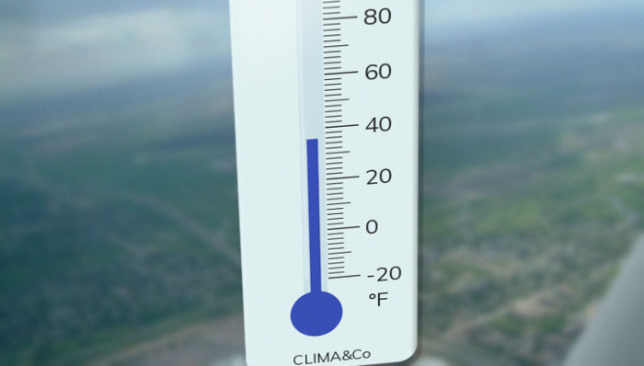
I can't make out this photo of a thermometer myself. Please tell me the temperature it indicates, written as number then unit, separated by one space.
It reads 36 °F
